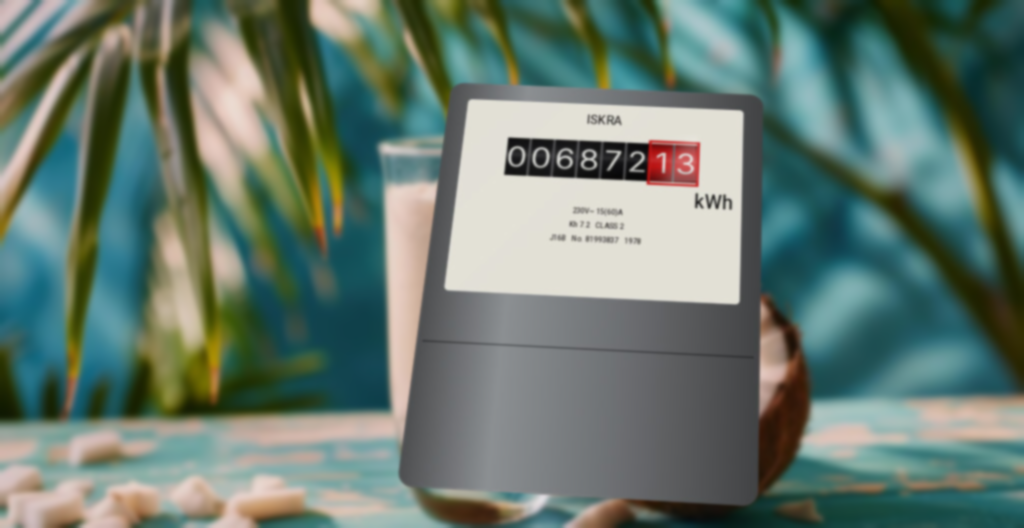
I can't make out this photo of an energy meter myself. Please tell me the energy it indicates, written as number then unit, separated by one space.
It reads 6872.13 kWh
